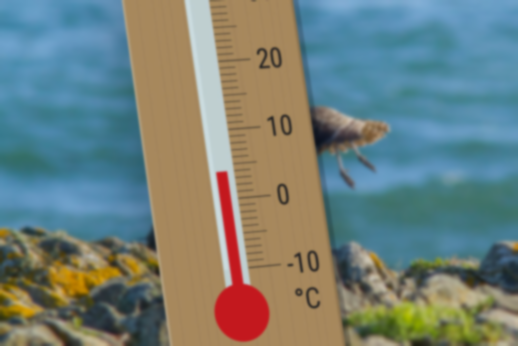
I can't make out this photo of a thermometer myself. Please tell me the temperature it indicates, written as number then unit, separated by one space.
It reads 4 °C
